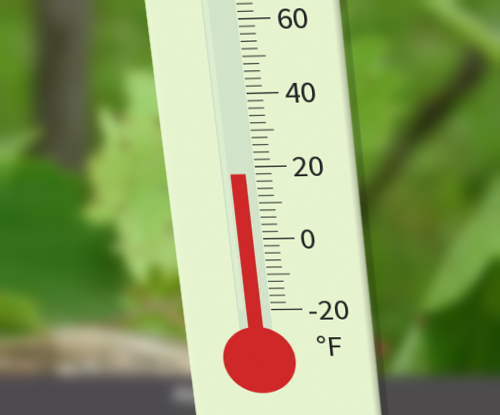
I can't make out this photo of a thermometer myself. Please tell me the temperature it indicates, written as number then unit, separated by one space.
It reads 18 °F
